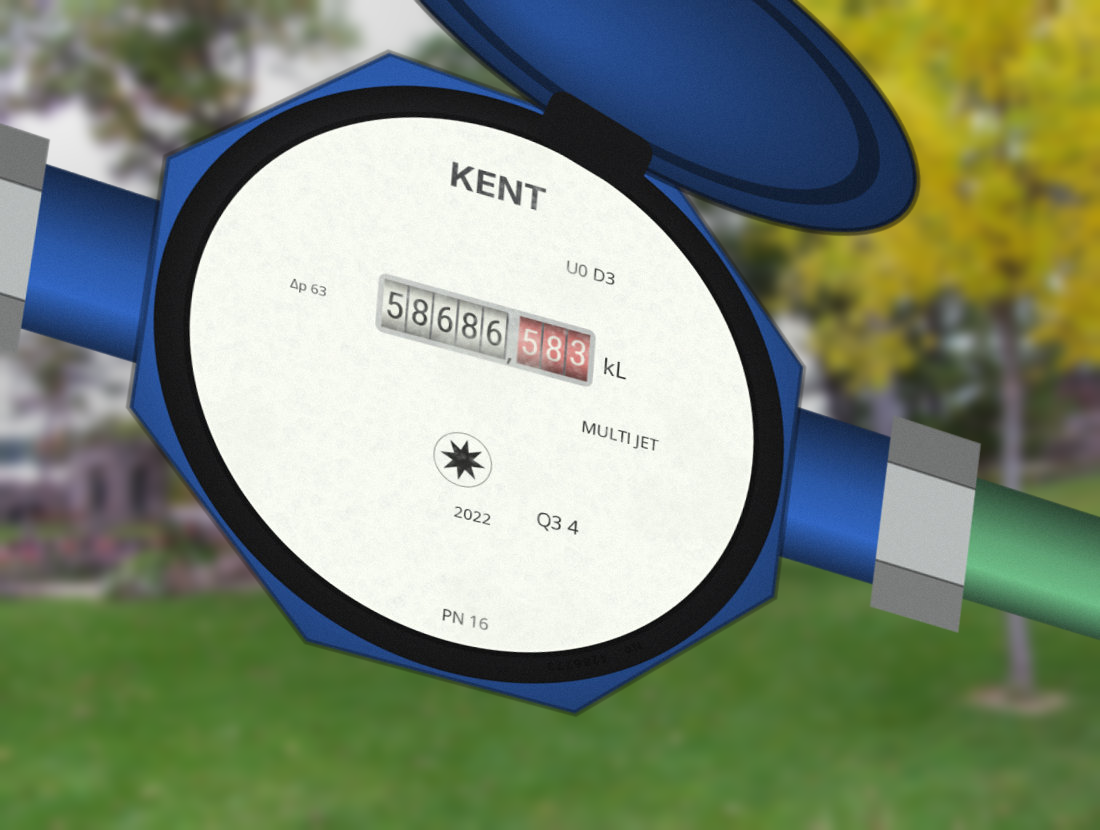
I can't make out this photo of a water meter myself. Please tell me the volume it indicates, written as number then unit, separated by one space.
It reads 58686.583 kL
